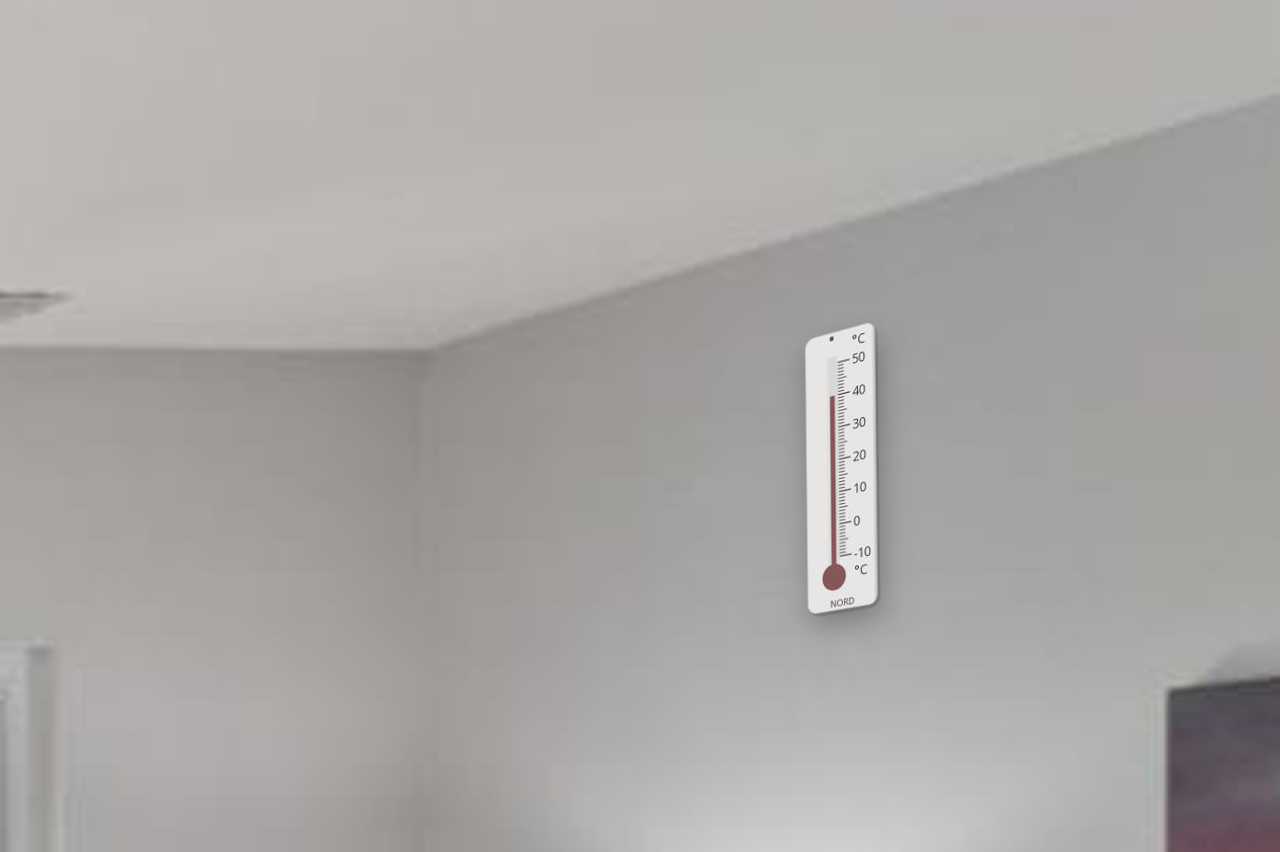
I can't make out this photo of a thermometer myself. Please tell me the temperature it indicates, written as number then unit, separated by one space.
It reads 40 °C
